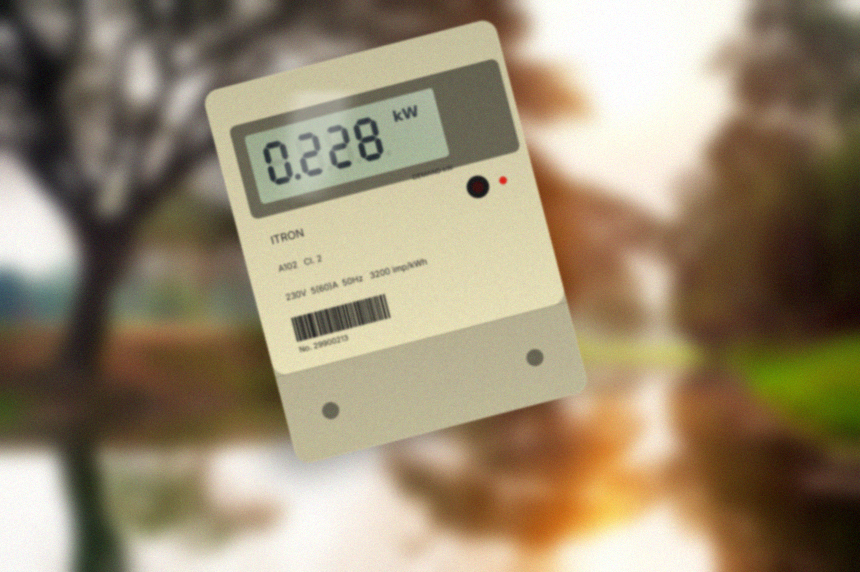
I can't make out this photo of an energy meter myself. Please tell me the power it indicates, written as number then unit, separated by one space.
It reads 0.228 kW
